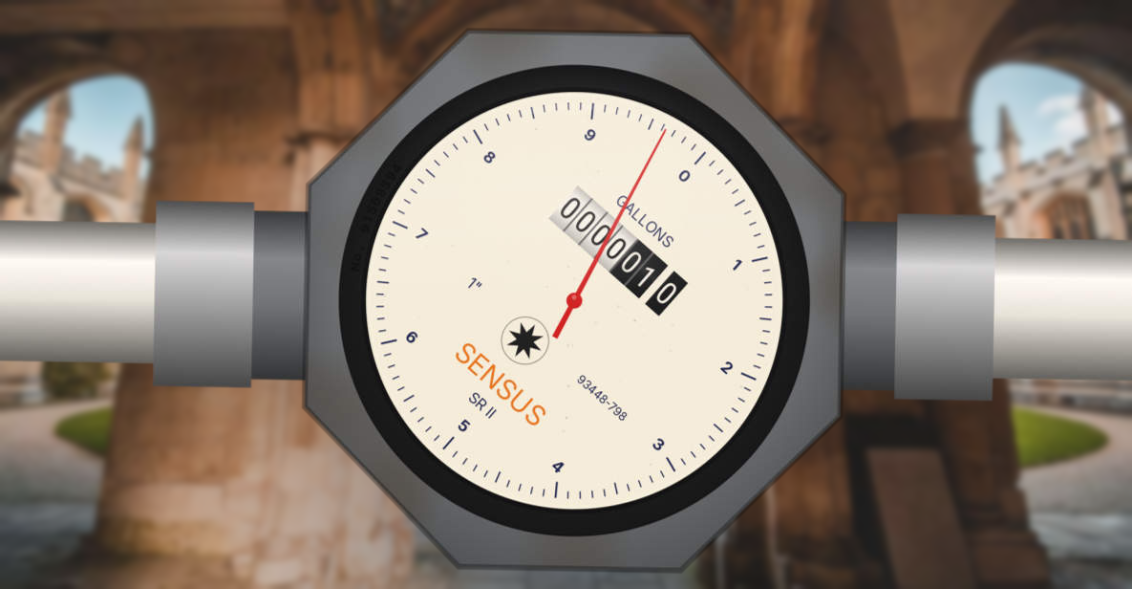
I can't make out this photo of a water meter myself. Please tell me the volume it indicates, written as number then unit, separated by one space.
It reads 9.6 gal
